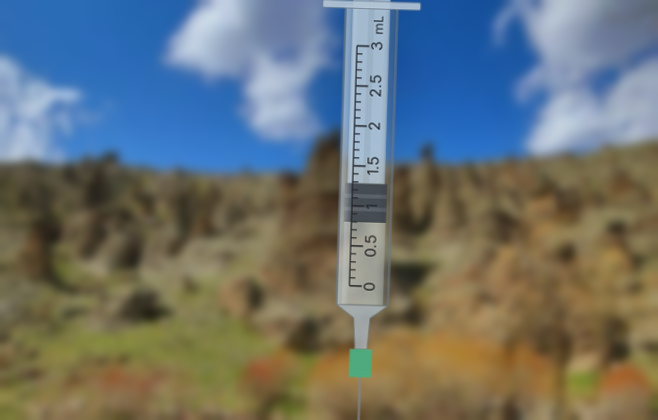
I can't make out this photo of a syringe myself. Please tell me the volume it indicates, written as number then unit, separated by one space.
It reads 0.8 mL
